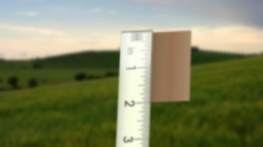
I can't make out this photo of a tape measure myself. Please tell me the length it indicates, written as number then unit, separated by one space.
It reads 2 in
